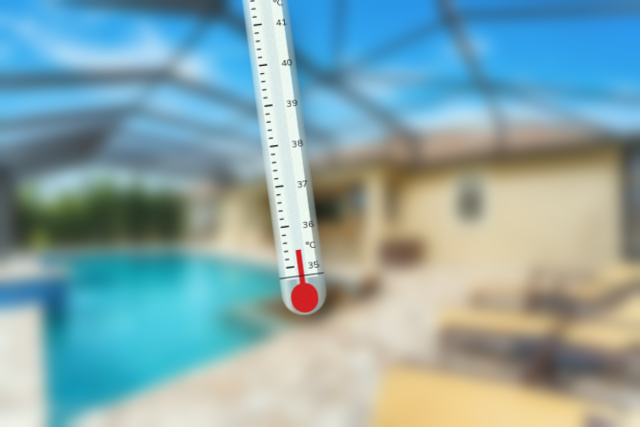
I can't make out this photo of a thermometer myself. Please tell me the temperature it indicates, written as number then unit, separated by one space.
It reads 35.4 °C
